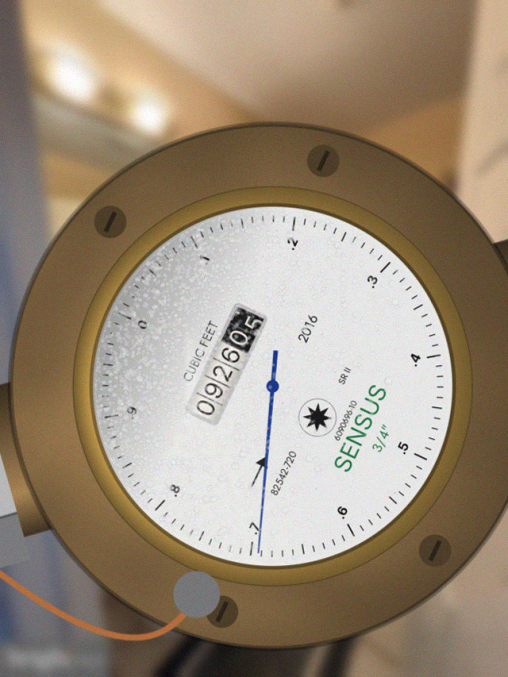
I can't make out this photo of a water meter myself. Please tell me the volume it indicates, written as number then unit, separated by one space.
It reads 92604.69 ft³
